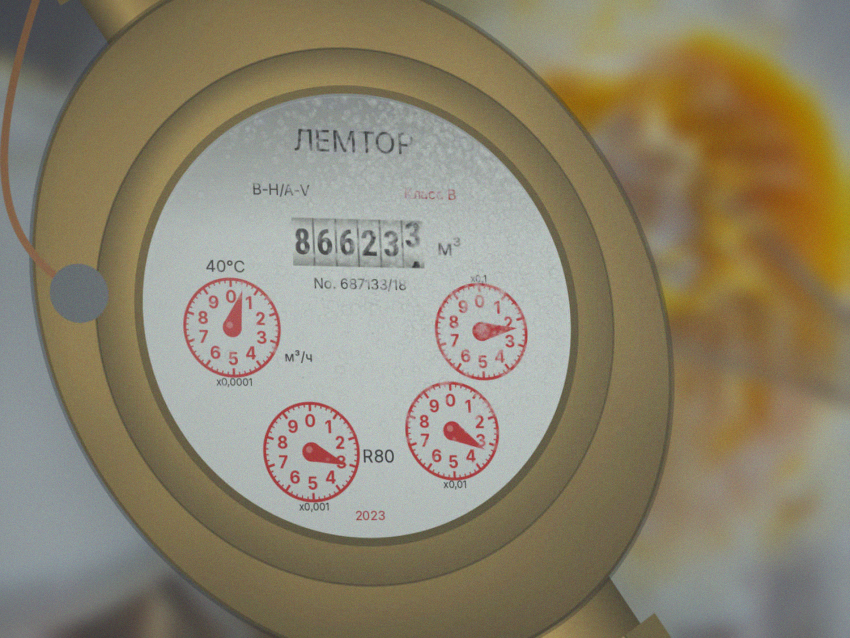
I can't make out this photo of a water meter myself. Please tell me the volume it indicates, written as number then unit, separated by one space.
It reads 866233.2330 m³
